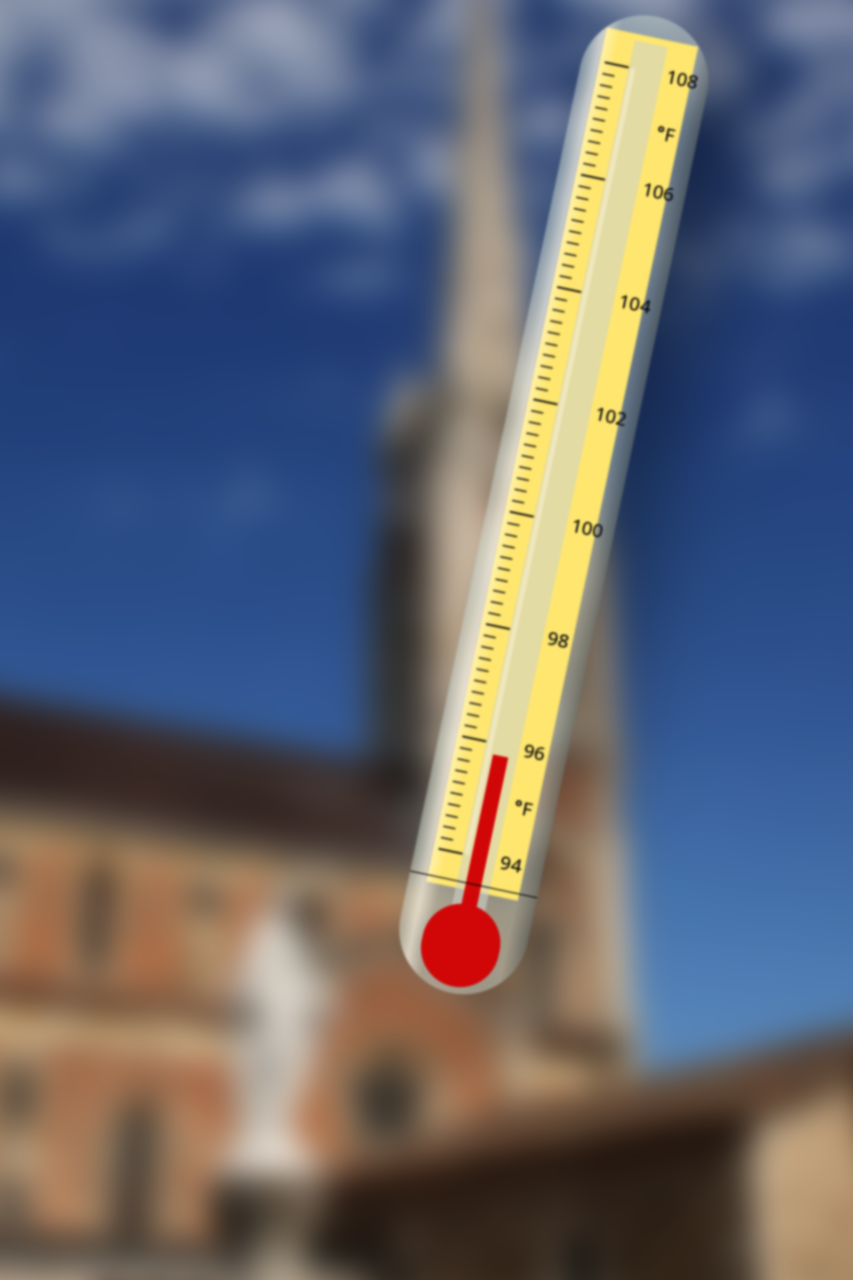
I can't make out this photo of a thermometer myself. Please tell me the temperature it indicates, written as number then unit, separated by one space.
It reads 95.8 °F
